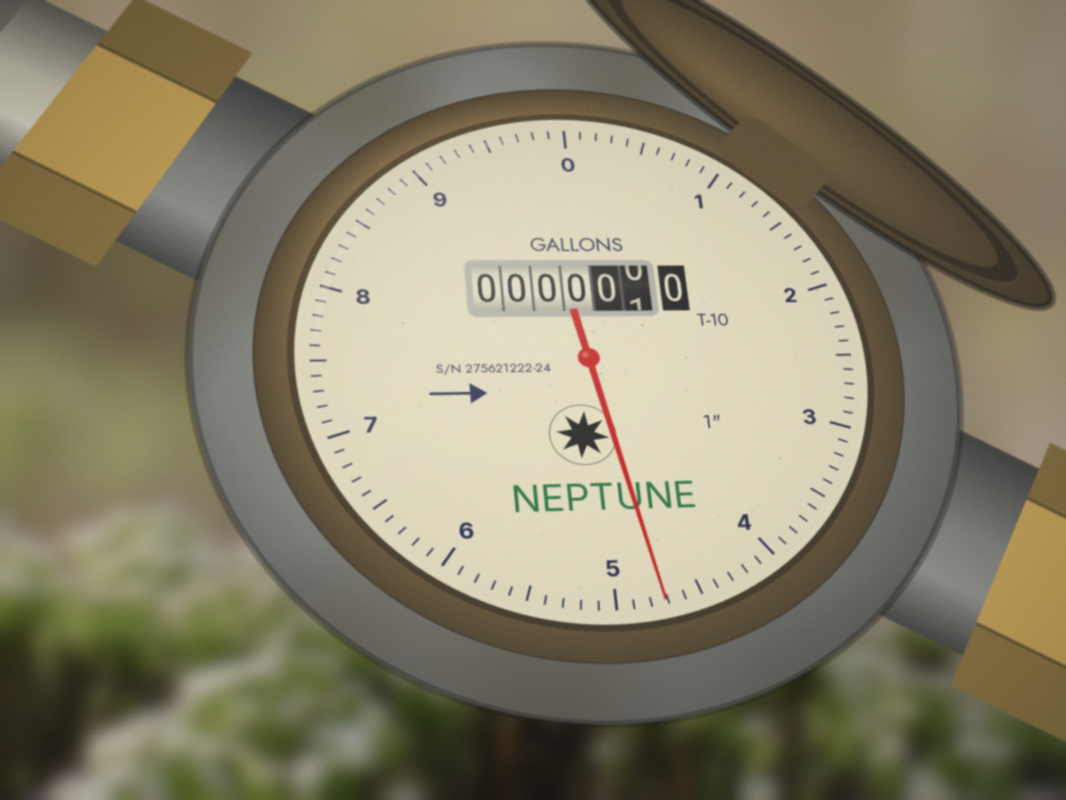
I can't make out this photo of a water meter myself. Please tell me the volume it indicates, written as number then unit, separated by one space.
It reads 4.7 gal
